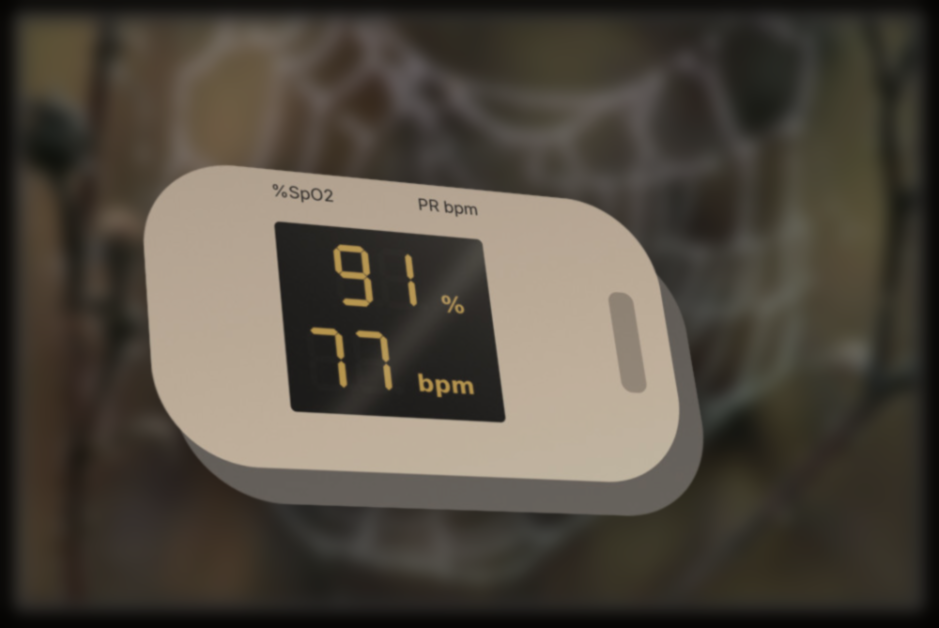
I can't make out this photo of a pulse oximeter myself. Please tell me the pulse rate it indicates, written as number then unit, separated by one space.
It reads 77 bpm
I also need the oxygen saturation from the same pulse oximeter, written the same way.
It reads 91 %
